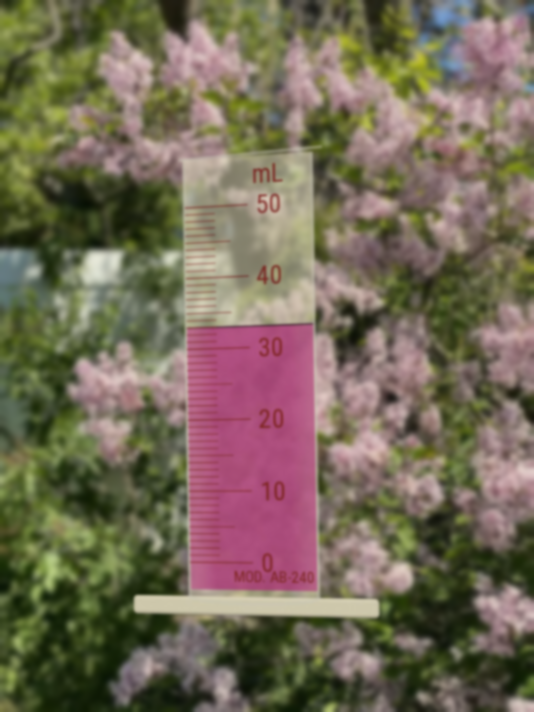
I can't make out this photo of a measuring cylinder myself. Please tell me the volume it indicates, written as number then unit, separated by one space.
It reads 33 mL
